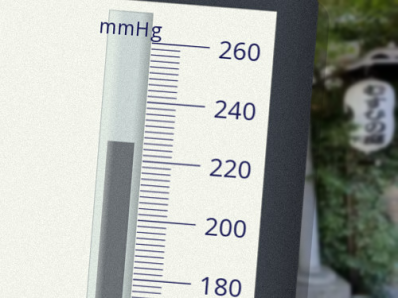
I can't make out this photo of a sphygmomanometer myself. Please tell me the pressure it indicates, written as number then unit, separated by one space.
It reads 226 mmHg
